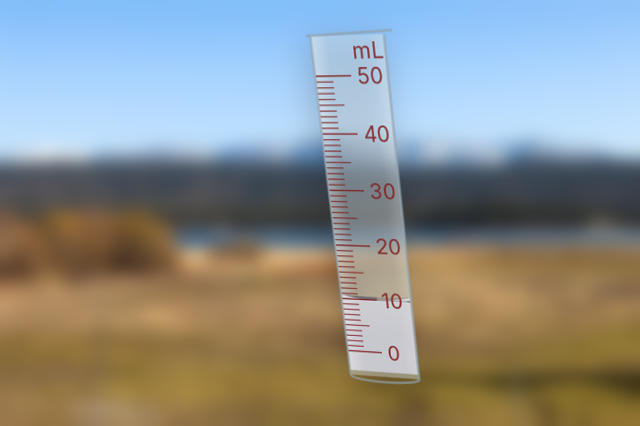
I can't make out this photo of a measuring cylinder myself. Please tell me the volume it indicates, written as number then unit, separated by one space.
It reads 10 mL
